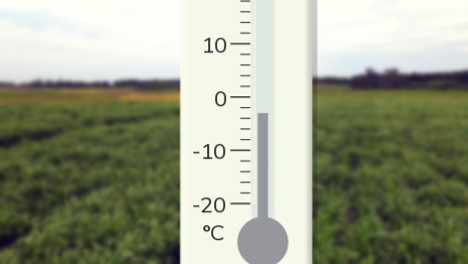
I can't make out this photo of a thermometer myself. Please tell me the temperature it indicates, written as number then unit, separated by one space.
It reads -3 °C
